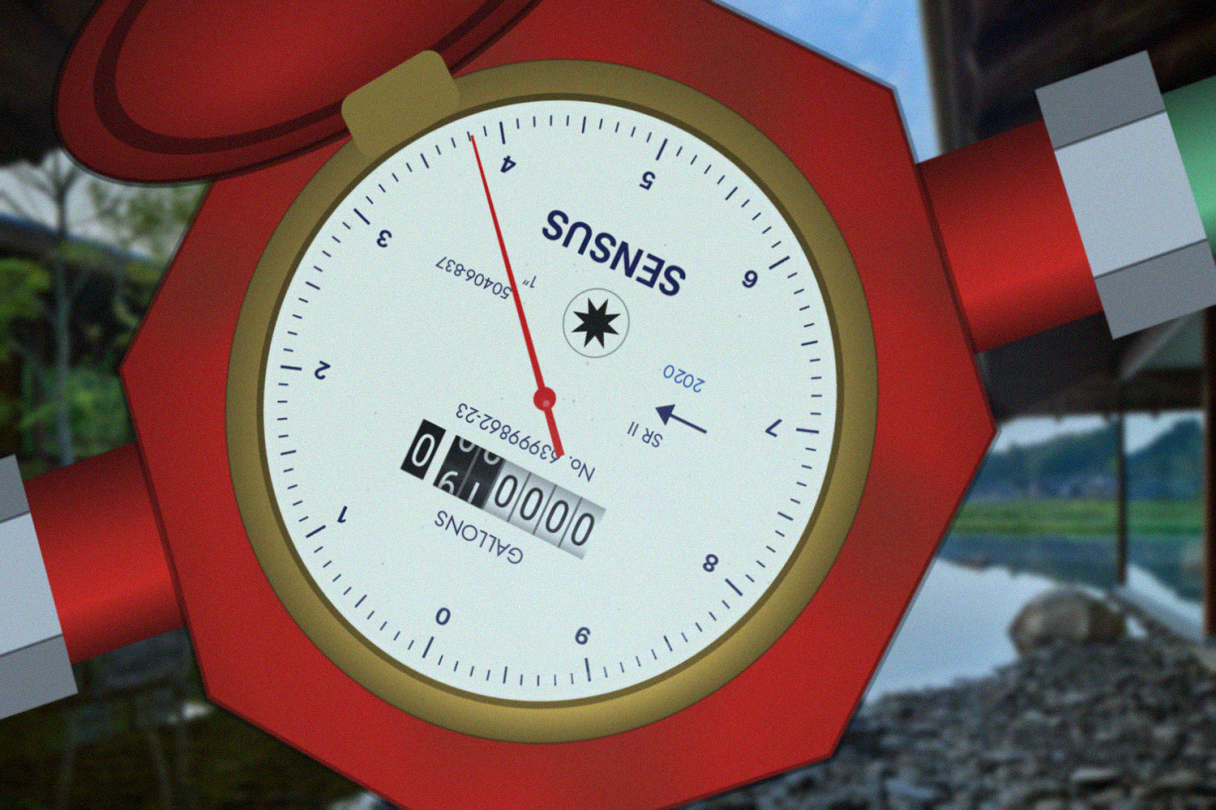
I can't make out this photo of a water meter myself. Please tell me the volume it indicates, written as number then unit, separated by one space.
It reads 193.8 gal
